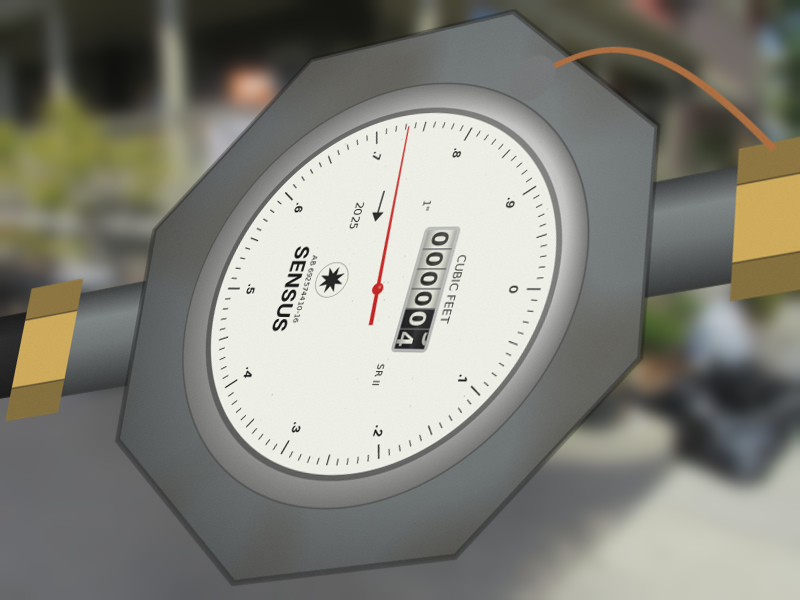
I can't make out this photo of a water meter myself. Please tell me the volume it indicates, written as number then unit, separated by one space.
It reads 3.73 ft³
